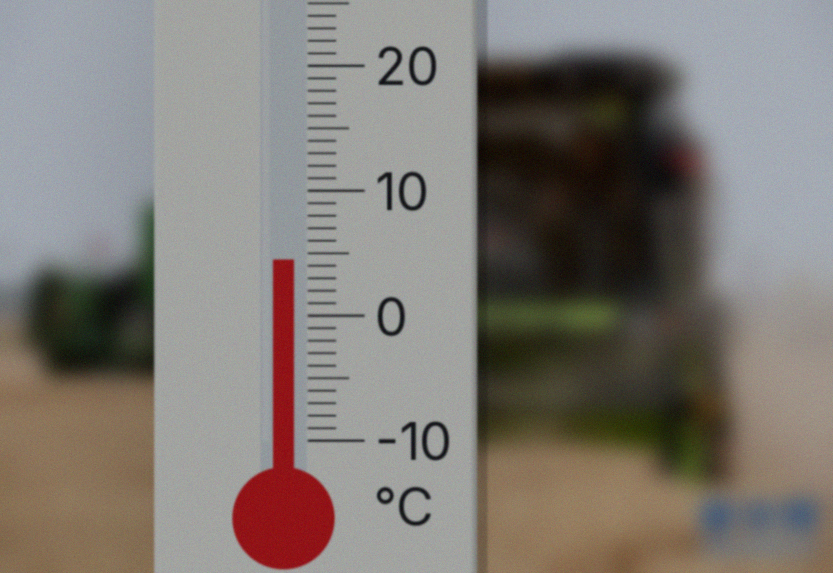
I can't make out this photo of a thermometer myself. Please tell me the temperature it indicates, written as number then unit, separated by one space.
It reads 4.5 °C
